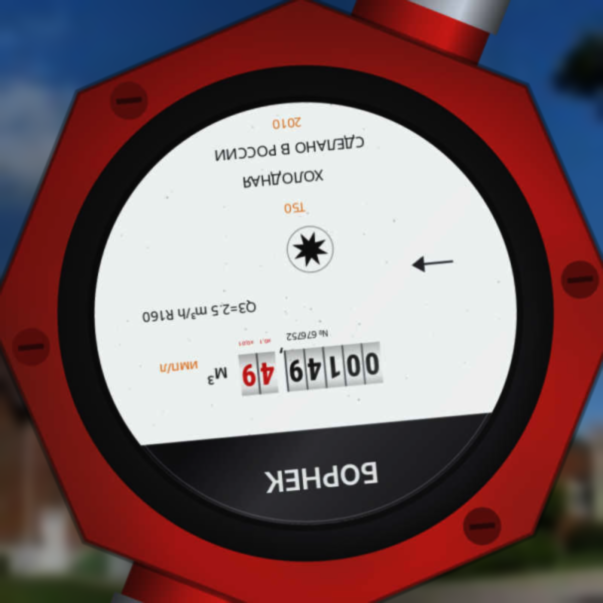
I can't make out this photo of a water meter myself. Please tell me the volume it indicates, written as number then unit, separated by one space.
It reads 149.49 m³
